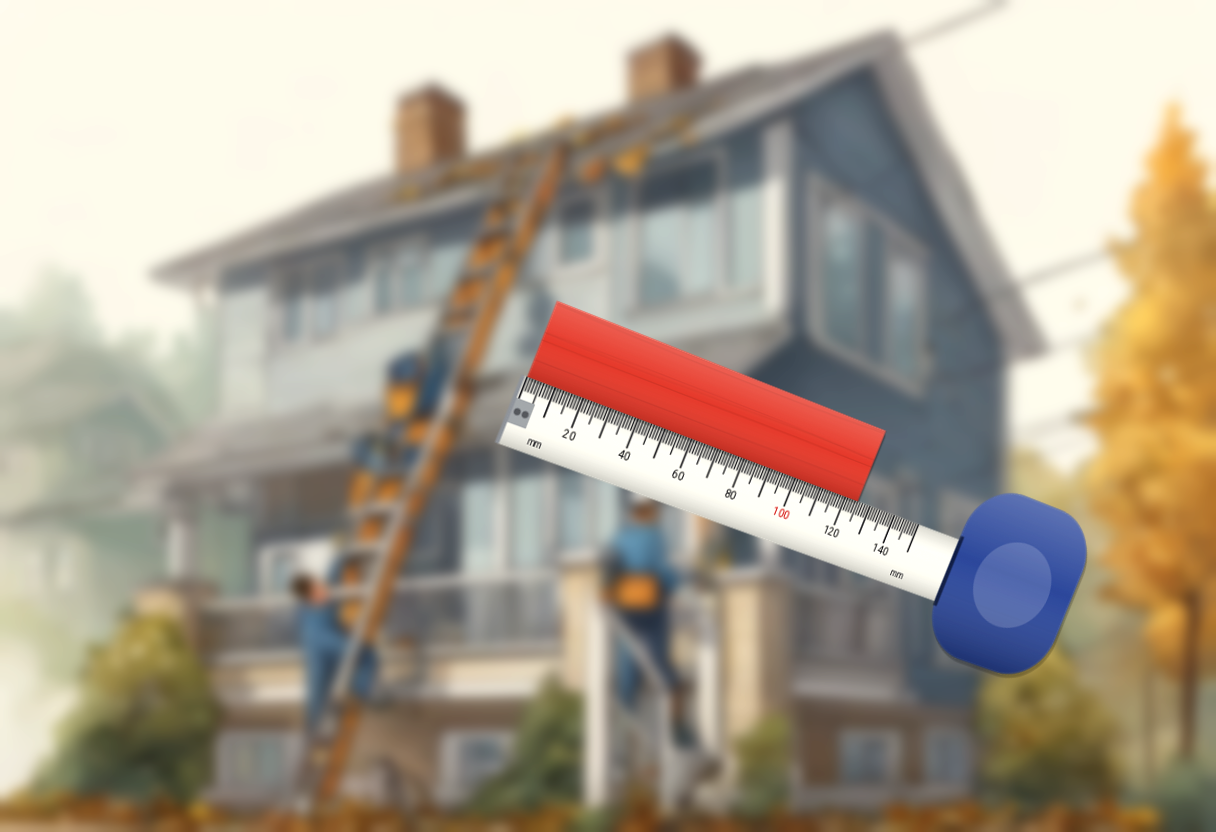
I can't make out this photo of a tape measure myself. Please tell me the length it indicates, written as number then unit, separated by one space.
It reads 125 mm
